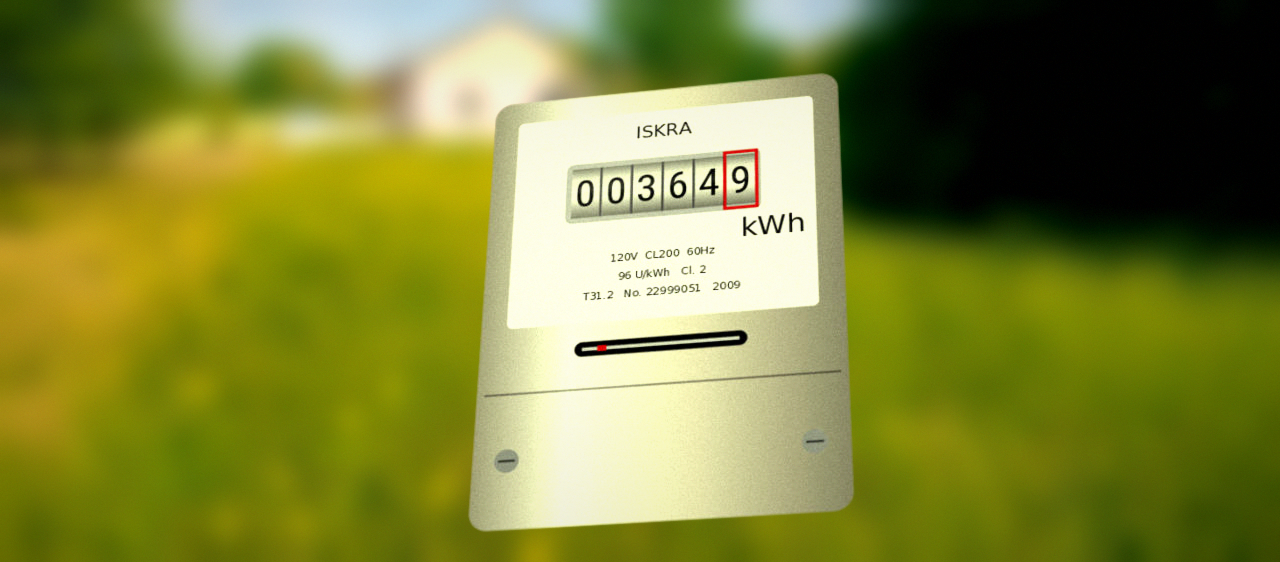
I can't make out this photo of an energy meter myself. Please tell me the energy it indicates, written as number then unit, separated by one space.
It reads 364.9 kWh
